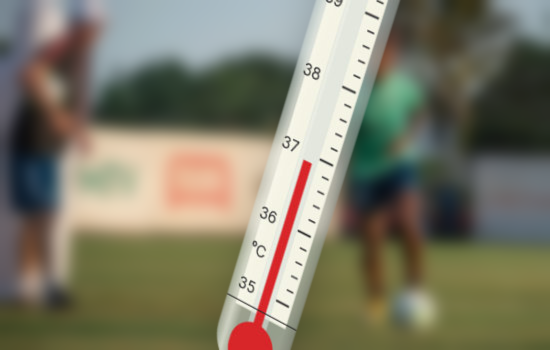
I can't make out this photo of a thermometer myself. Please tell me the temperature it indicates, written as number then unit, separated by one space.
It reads 36.9 °C
